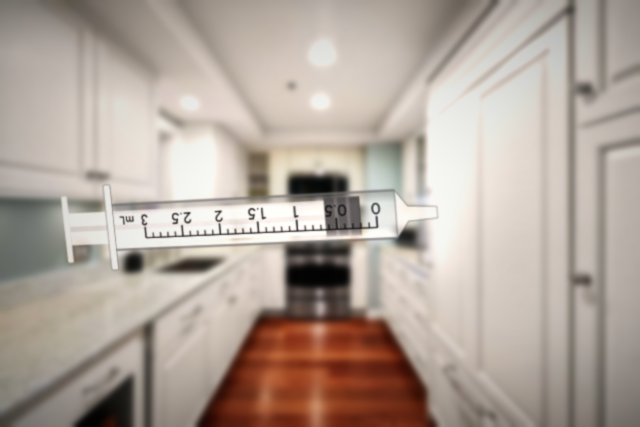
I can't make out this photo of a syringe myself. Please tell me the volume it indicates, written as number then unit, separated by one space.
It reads 0.2 mL
